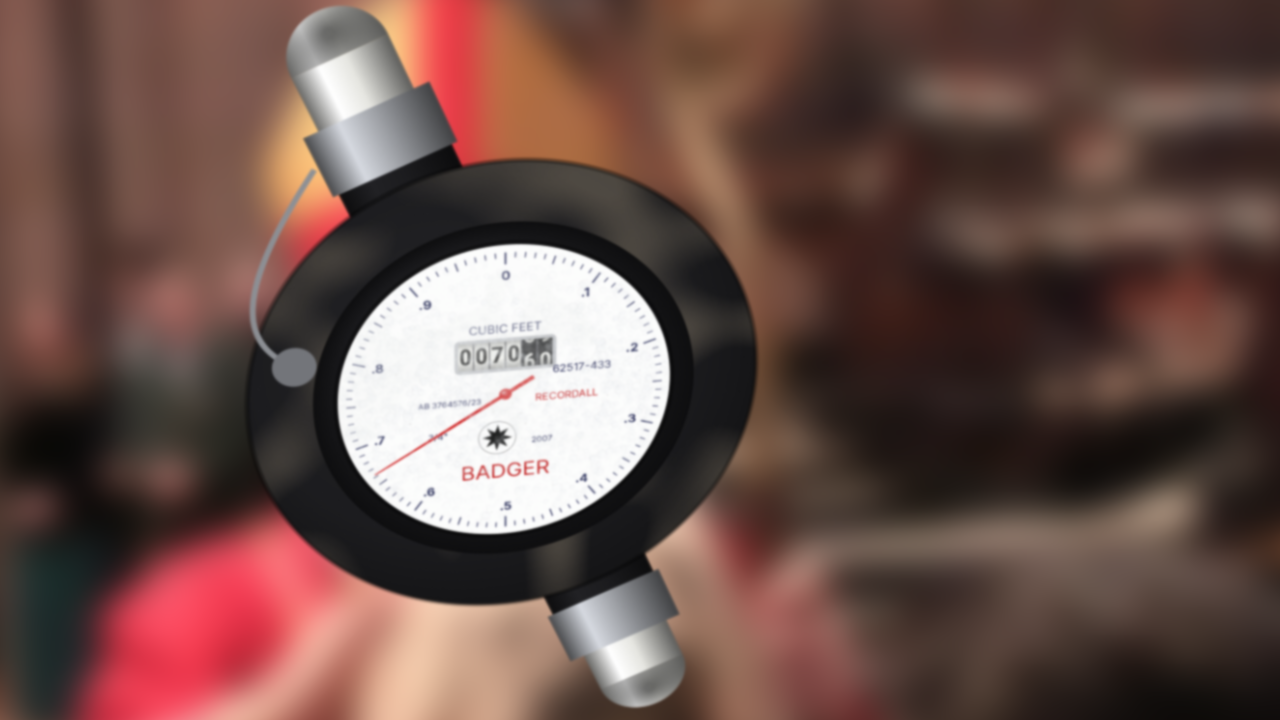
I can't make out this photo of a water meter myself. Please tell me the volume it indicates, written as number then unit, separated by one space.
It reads 7059.66 ft³
